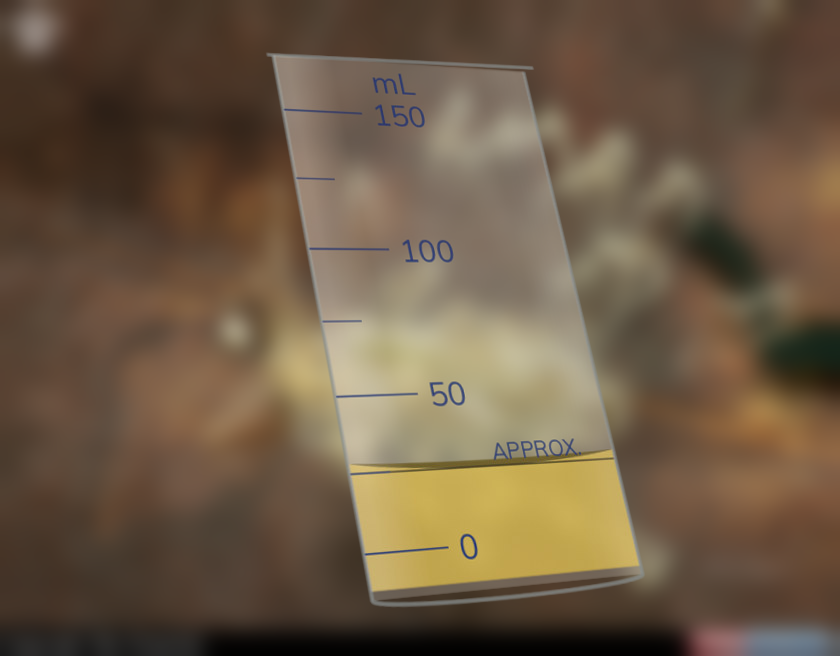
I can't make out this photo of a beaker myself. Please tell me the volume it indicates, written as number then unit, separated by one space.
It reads 25 mL
